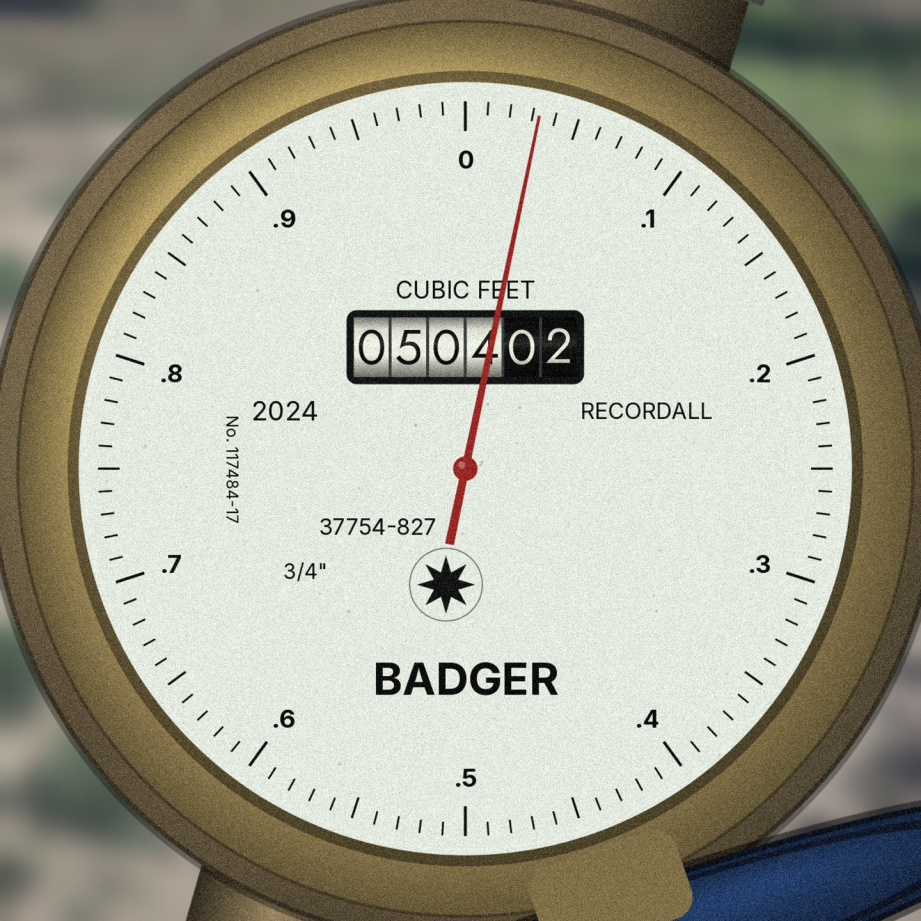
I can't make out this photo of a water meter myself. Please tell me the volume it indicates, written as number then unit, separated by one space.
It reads 50402.03 ft³
